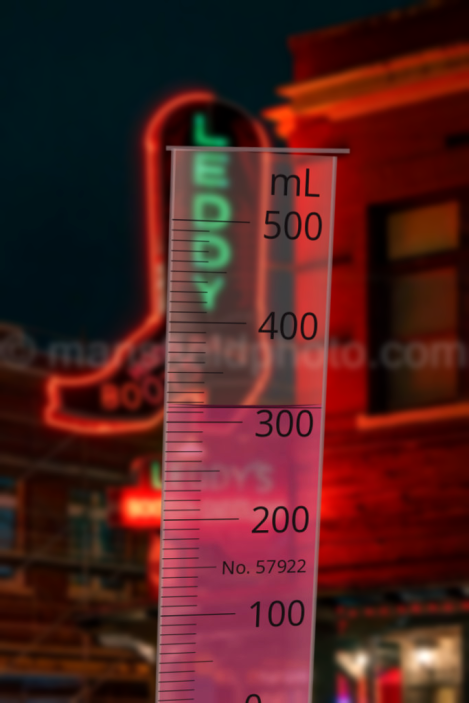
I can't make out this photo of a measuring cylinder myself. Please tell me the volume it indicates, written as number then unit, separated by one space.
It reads 315 mL
